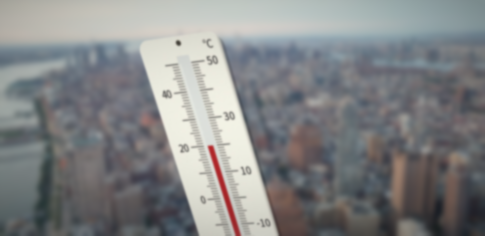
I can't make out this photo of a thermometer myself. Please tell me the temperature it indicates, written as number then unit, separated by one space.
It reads 20 °C
